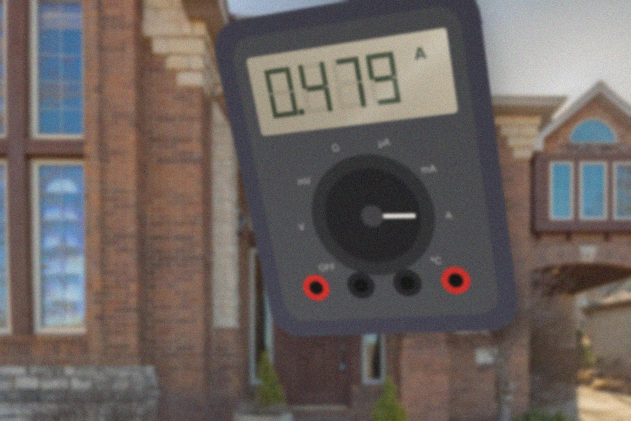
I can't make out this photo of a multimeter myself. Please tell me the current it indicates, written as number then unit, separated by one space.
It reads 0.479 A
